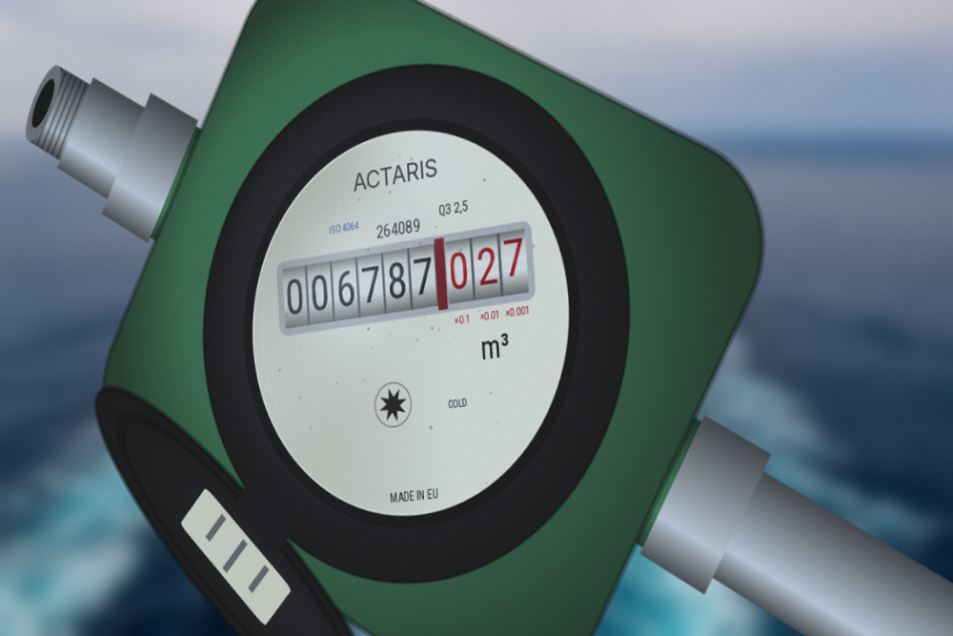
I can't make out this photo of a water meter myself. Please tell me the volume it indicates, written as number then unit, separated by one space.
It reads 6787.027 m³
